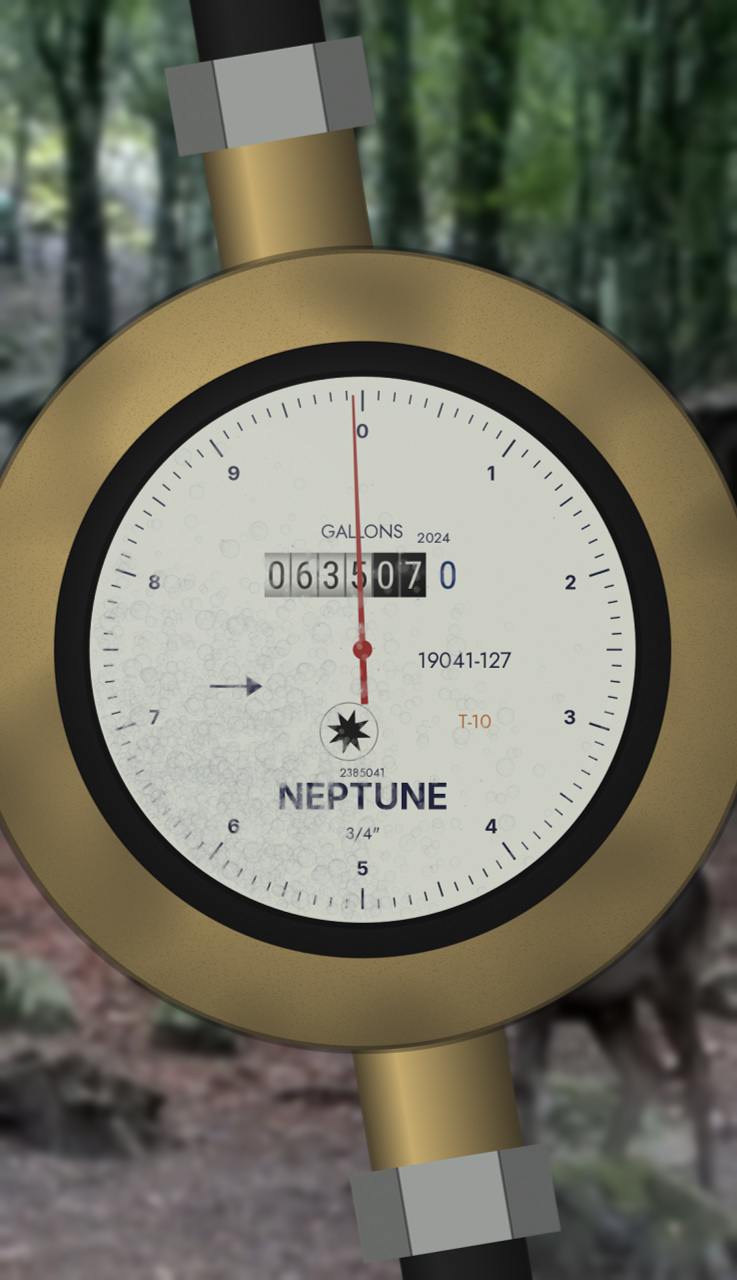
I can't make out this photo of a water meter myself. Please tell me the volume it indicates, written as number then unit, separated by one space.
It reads 635069.9 gal
